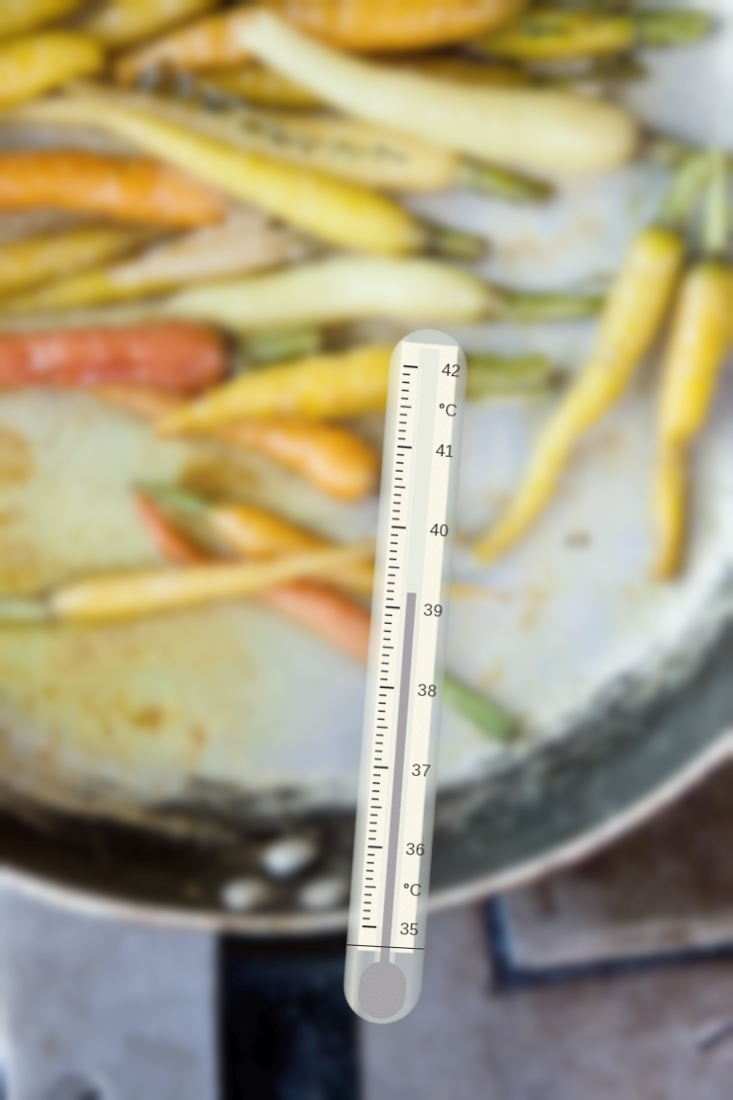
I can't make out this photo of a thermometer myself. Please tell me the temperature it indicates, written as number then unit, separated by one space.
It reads 39.2 °C
